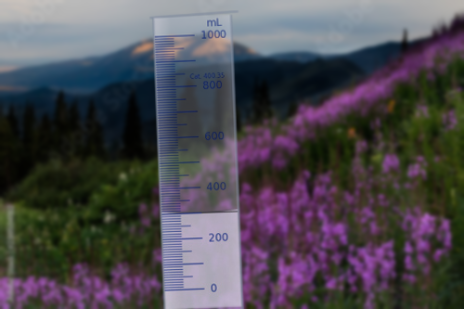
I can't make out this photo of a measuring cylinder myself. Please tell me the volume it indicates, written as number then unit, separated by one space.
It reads 300 mL
